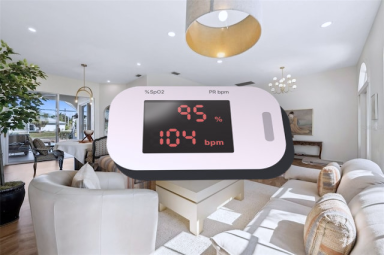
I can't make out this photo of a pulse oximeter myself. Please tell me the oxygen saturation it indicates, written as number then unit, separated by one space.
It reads 95 %
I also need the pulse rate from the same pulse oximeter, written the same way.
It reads 104 bpm
